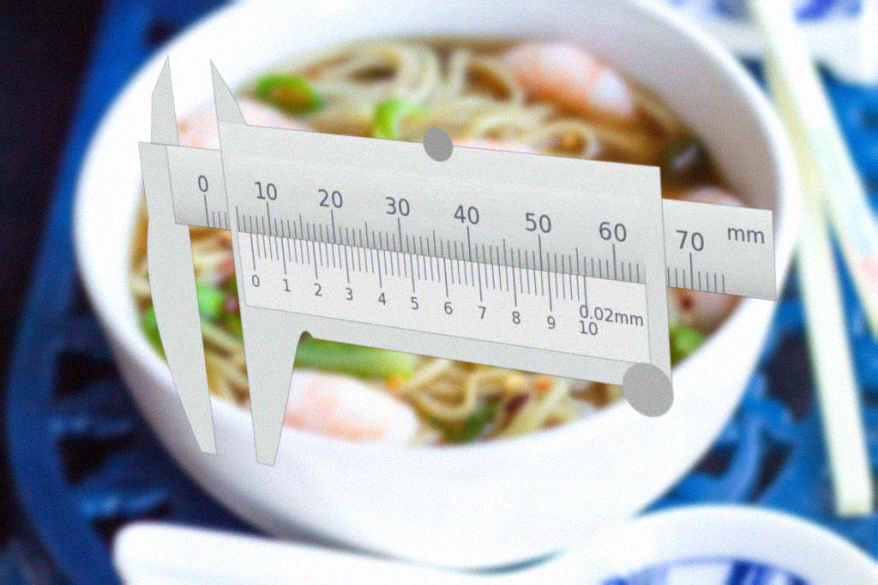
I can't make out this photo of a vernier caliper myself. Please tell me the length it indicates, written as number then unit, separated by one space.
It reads 6.8 mm
